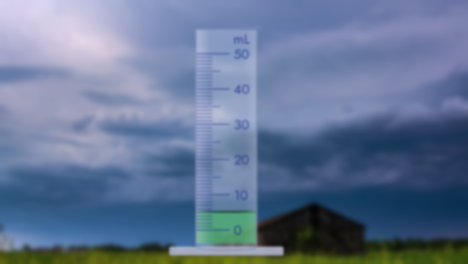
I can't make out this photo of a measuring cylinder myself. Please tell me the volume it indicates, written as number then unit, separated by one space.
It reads 5 mL
